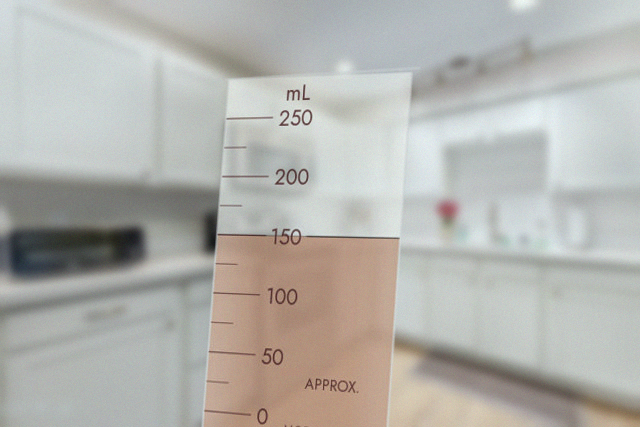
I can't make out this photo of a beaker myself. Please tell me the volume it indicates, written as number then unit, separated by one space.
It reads 150 mL
